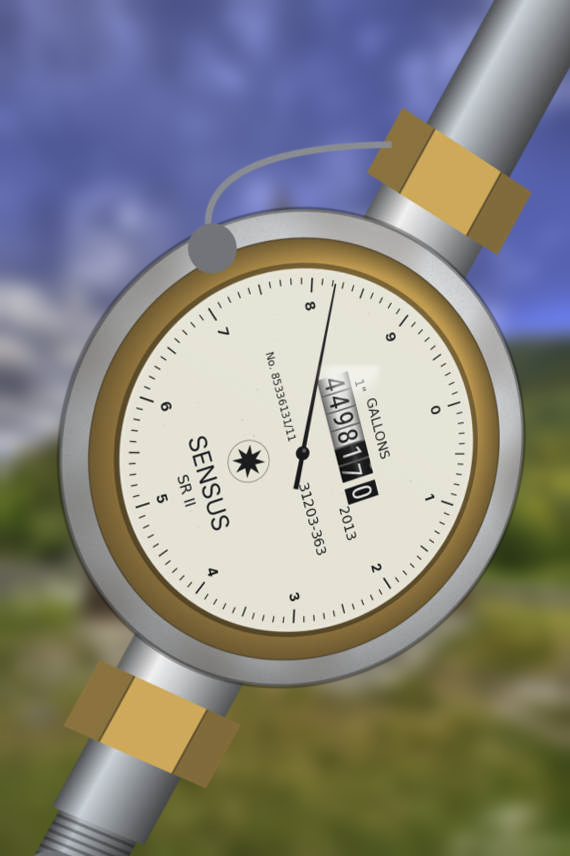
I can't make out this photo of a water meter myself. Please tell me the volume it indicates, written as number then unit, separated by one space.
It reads 4498168.2 gal
